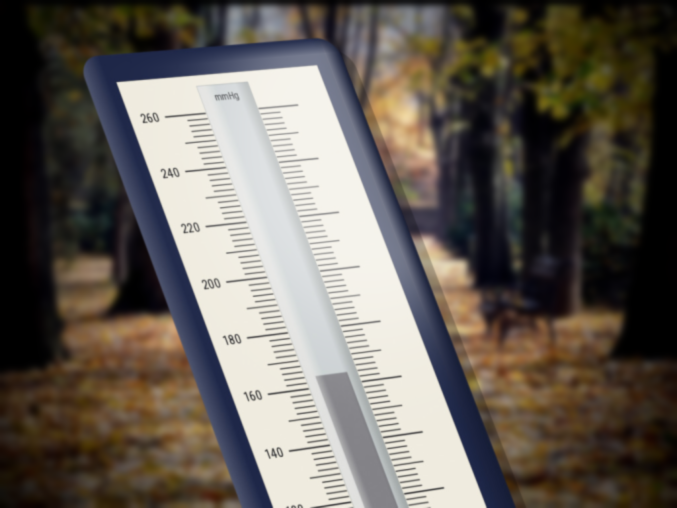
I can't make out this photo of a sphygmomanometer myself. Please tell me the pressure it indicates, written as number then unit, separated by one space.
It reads 164 mmHg
